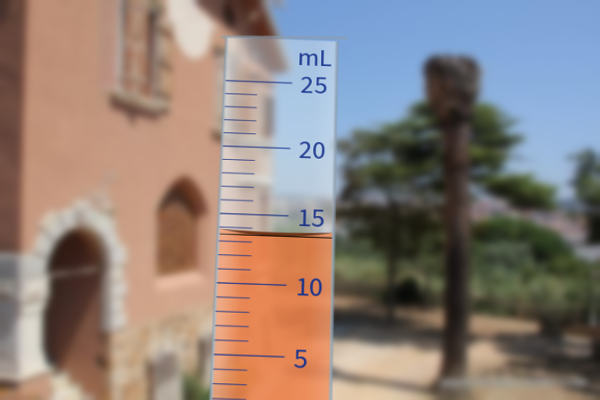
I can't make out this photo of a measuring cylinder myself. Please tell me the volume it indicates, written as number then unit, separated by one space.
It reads 13.5 mL
